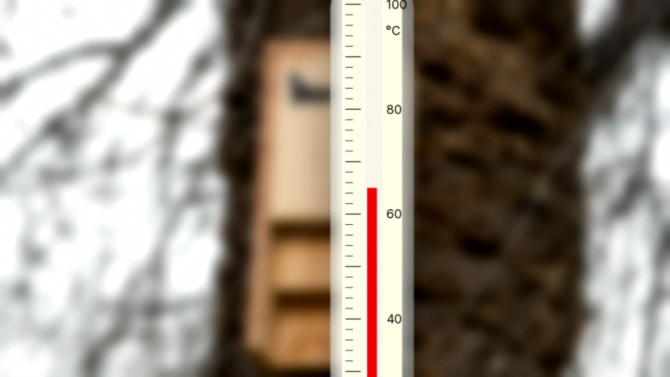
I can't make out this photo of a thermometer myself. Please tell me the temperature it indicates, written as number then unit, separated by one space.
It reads 65 °C
